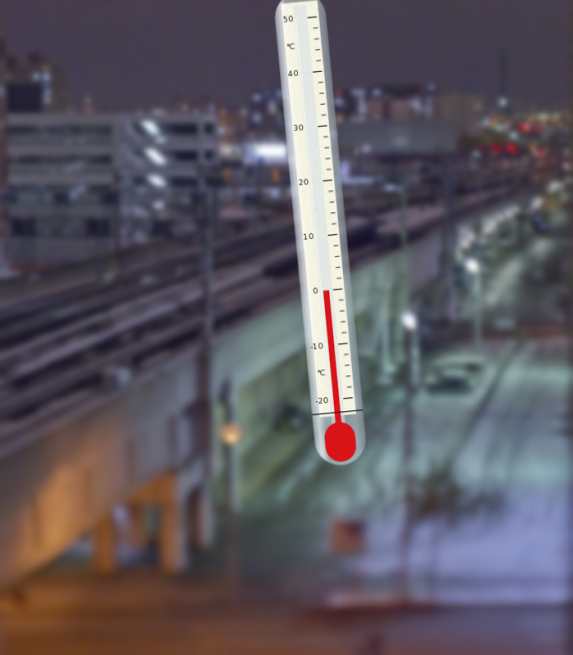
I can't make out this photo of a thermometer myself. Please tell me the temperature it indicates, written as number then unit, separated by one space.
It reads 0 °C
